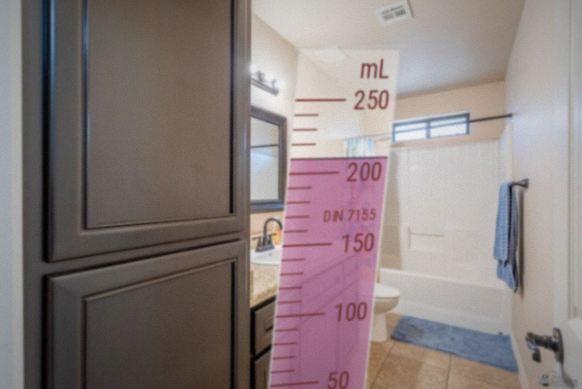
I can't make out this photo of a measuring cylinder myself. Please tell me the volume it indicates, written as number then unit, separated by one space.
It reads 210 mL
